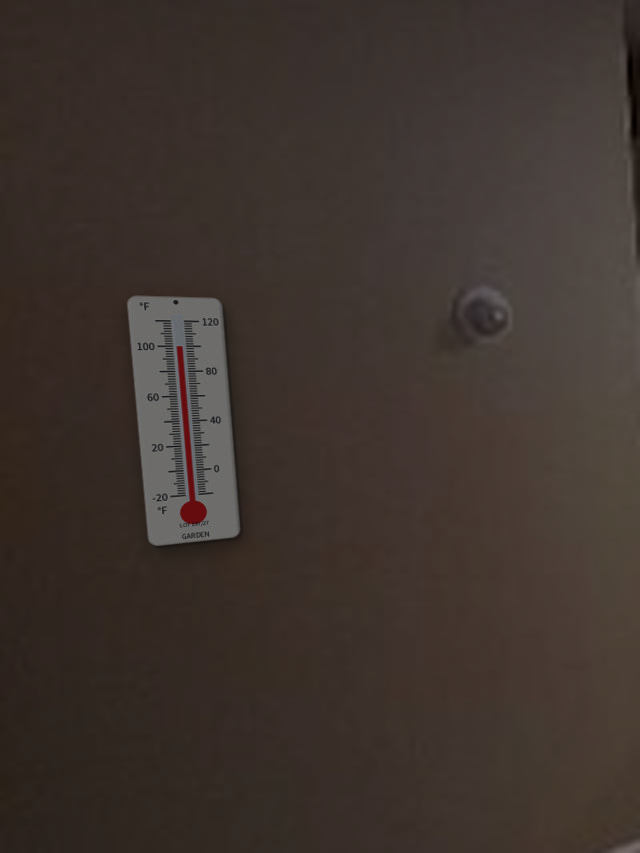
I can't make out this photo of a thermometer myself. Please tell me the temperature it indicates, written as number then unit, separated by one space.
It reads 100 °F
